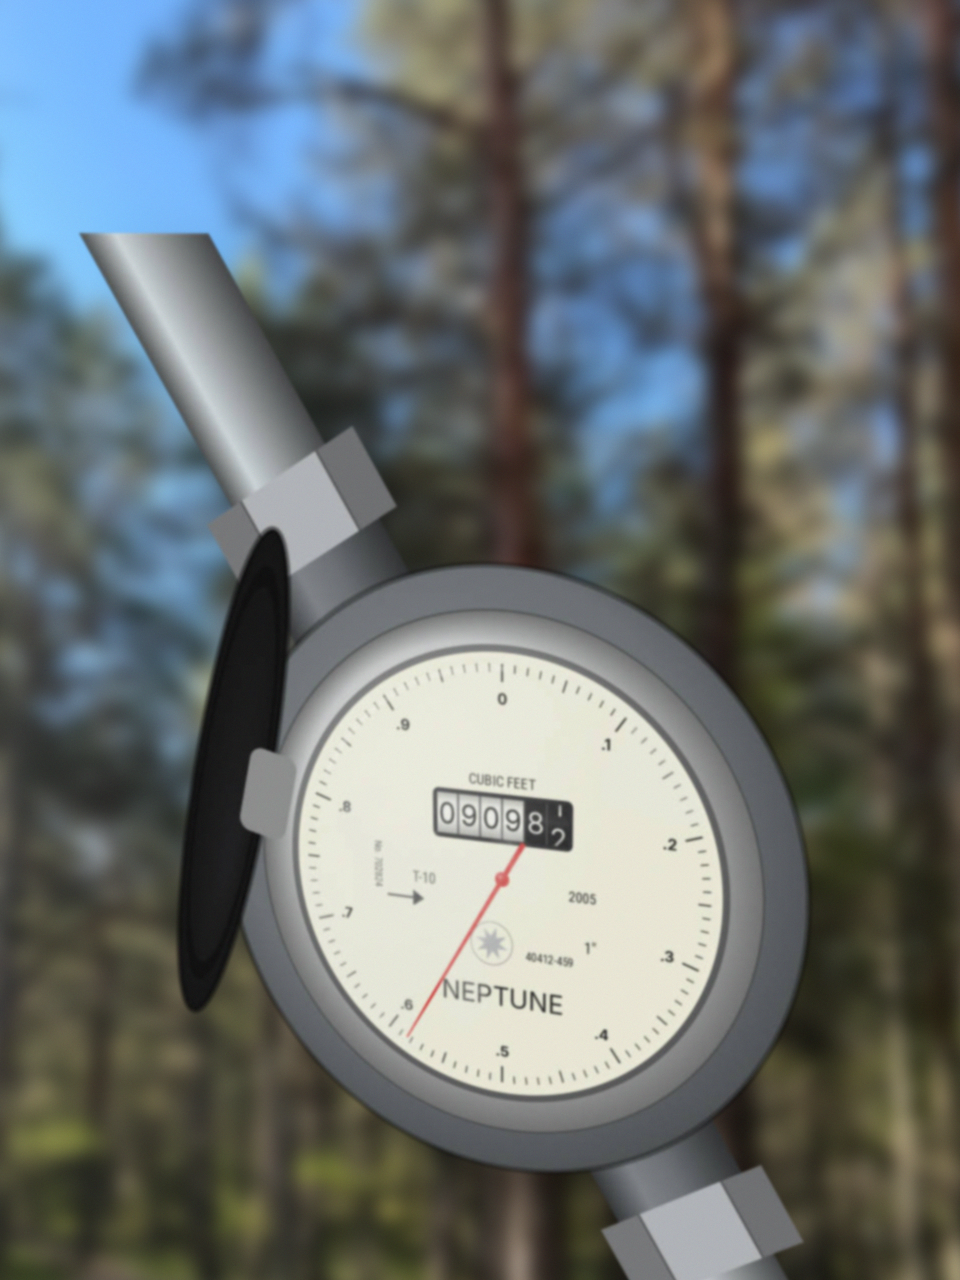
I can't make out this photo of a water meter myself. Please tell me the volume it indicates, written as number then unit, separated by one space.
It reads 90981.58 ft³
